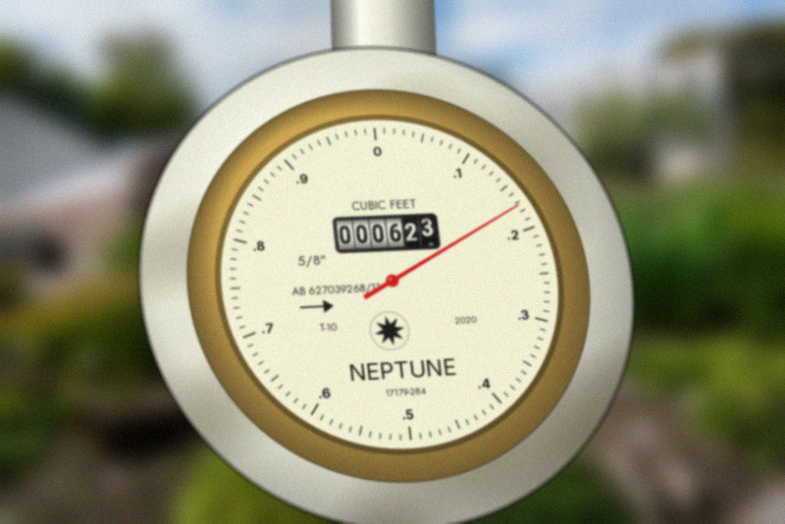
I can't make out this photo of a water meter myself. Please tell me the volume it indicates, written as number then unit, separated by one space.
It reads 623.17 ft³
